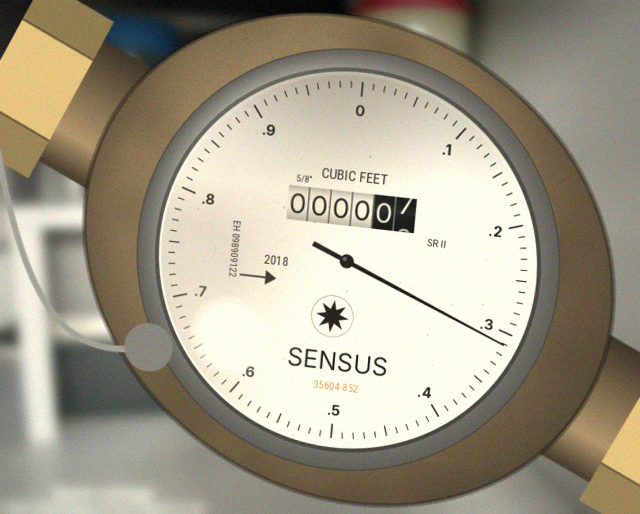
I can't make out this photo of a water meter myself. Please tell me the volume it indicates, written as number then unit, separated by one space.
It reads 7.31 ft³
